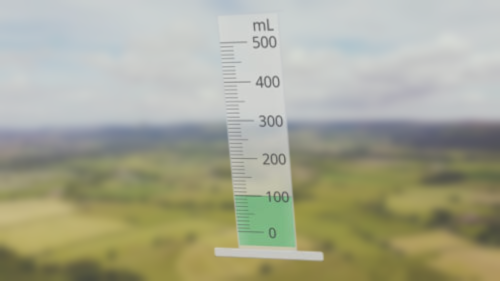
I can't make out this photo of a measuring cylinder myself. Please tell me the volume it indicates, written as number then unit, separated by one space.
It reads 100 mL
